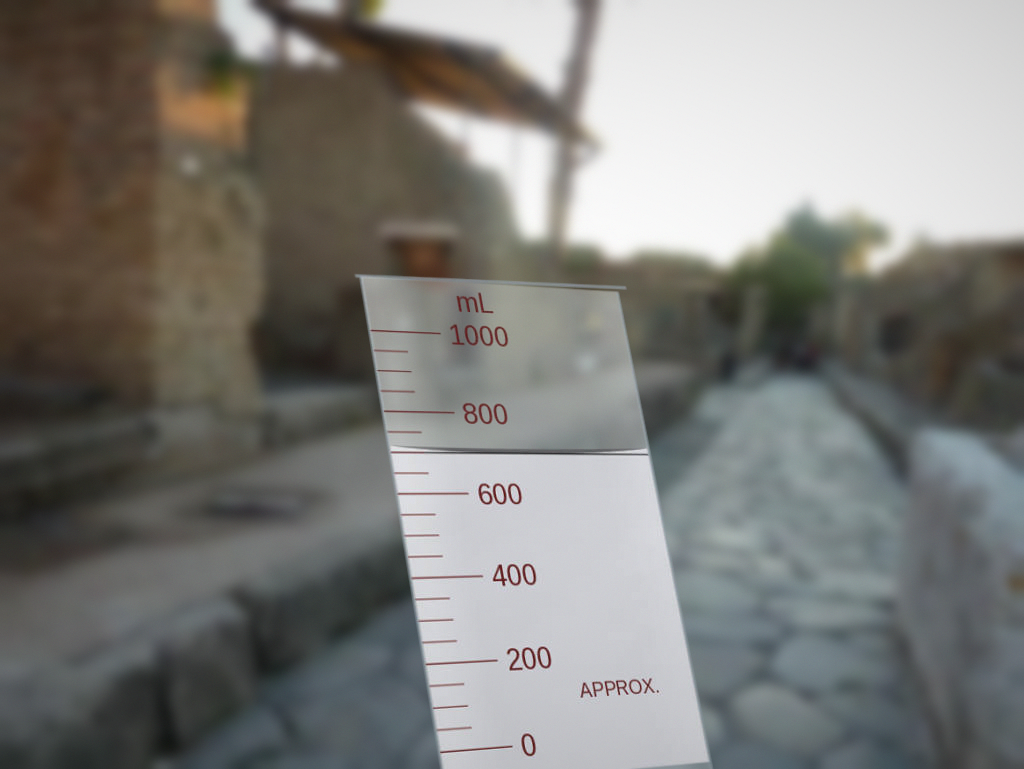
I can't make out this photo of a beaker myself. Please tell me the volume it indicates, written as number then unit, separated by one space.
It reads 700 mL
